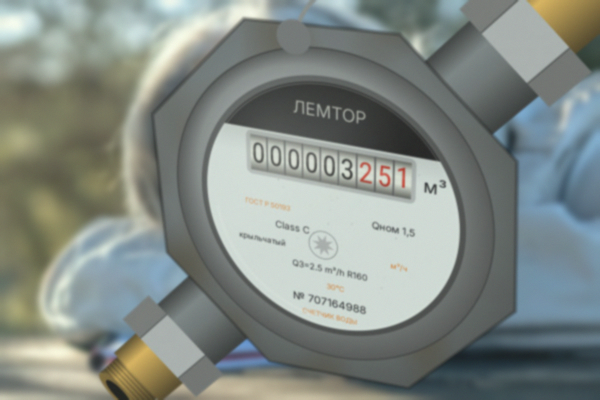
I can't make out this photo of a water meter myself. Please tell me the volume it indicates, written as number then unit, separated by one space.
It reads 3.251 m³
